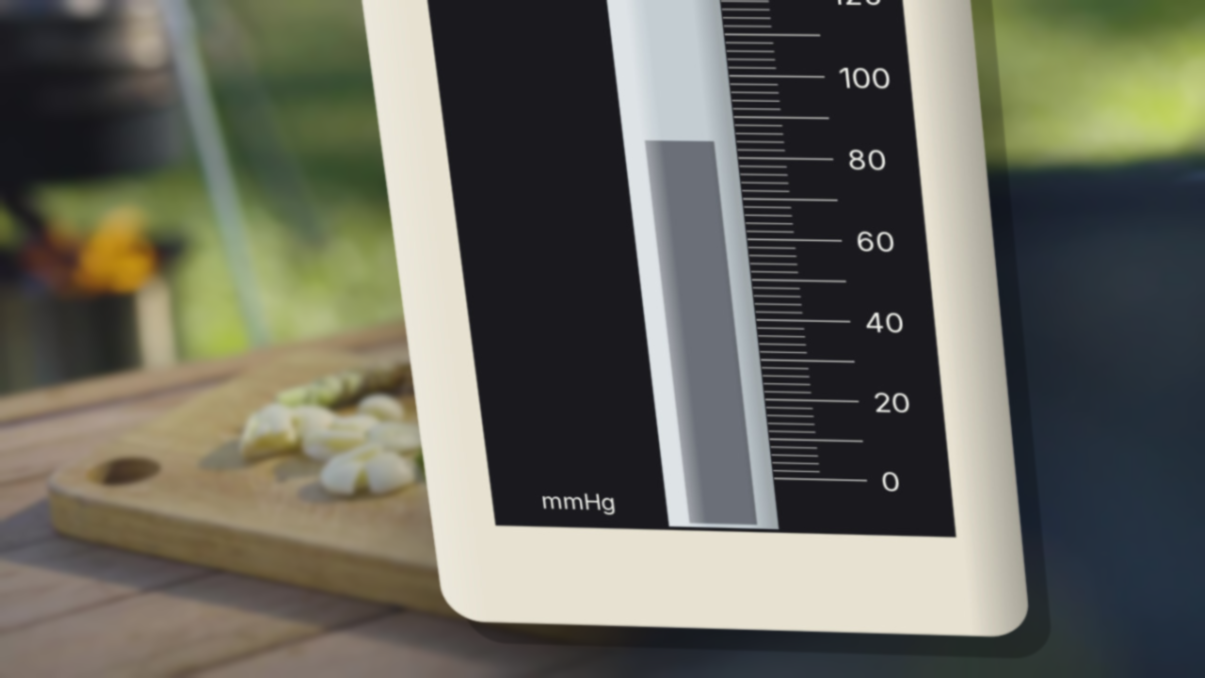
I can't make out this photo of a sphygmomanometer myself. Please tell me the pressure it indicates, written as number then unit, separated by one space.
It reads 84 mmHg
